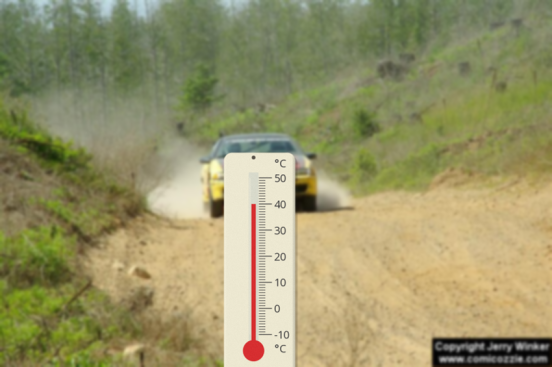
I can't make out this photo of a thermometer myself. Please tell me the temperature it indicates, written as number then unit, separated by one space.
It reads 40 °C
